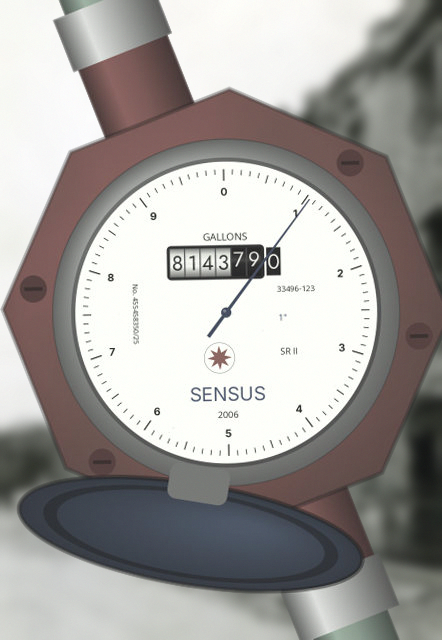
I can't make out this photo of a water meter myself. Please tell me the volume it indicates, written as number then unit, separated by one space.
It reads 8143791.0 gal
